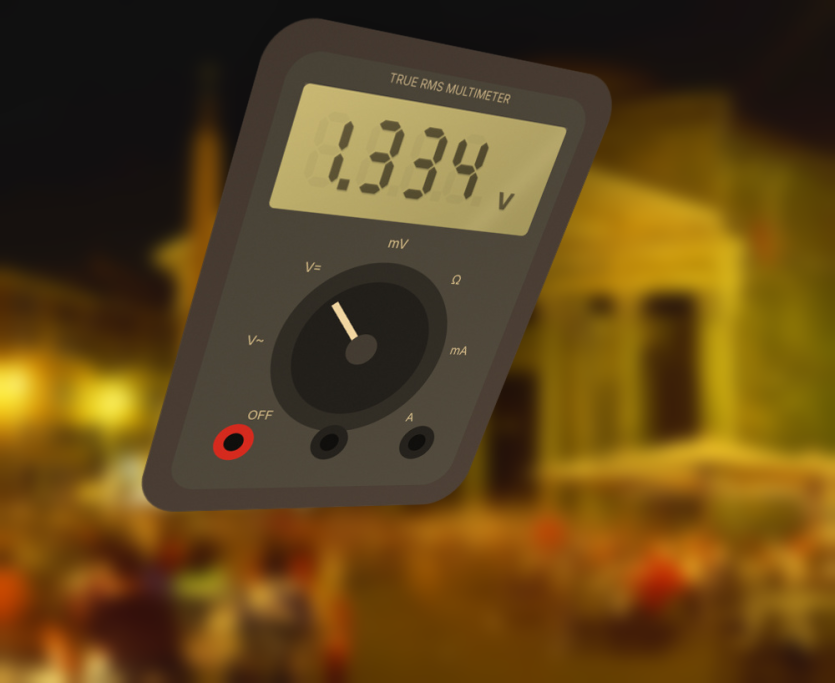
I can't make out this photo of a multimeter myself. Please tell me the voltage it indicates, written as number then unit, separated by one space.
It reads 1.334 V
